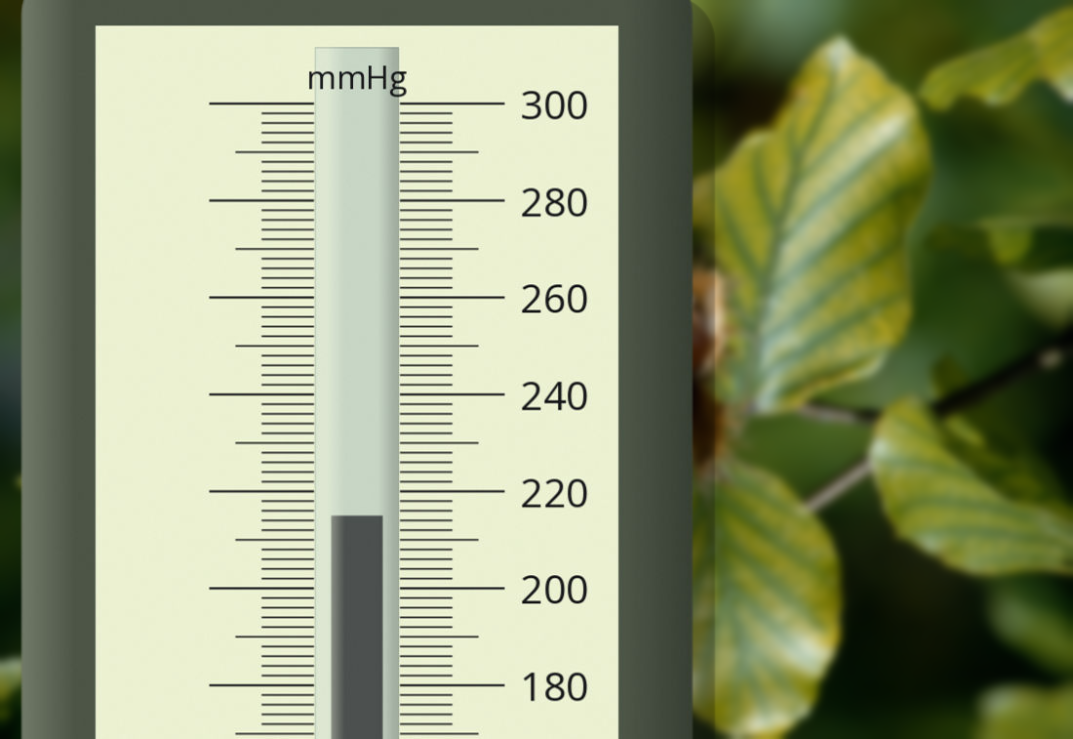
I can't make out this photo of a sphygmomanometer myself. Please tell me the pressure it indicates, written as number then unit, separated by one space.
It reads 215 mmHg
